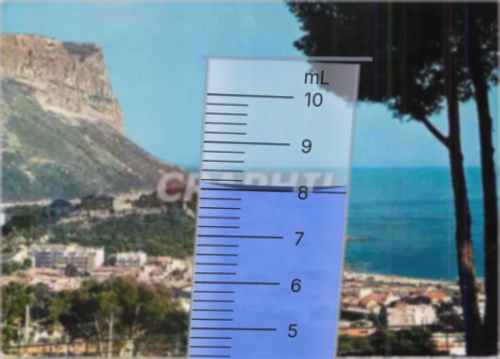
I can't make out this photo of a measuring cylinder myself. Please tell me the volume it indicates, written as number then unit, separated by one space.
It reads 8 mL
